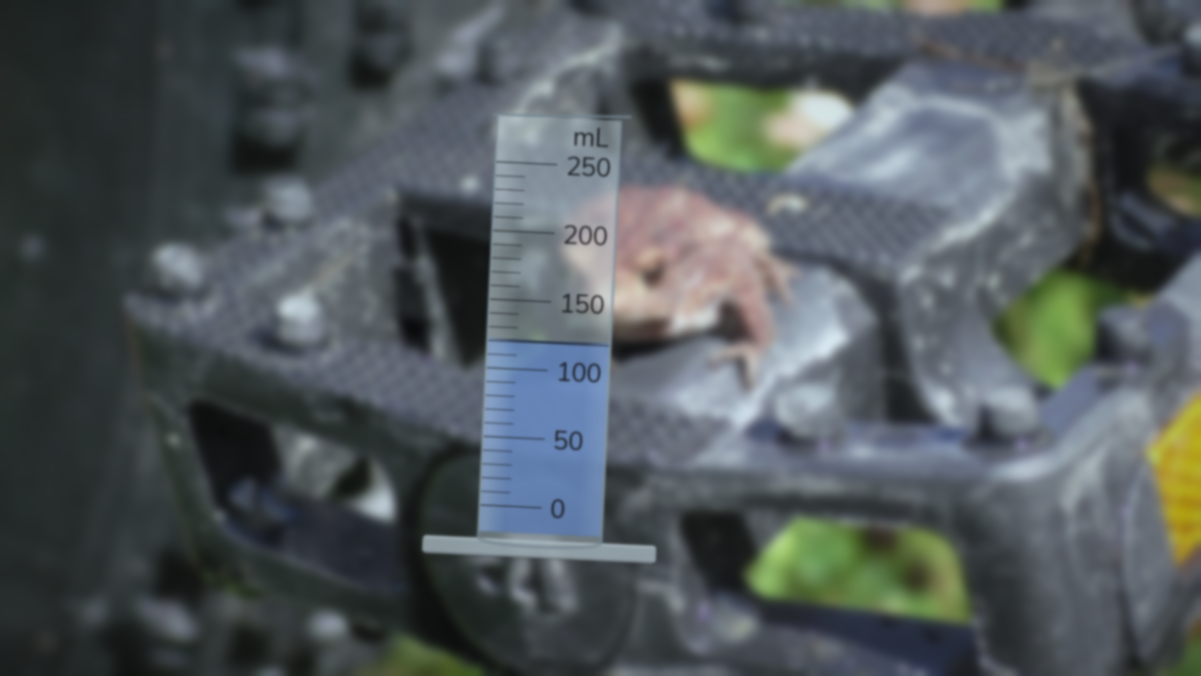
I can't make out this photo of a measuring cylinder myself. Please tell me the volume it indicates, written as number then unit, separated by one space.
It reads 120 mL
